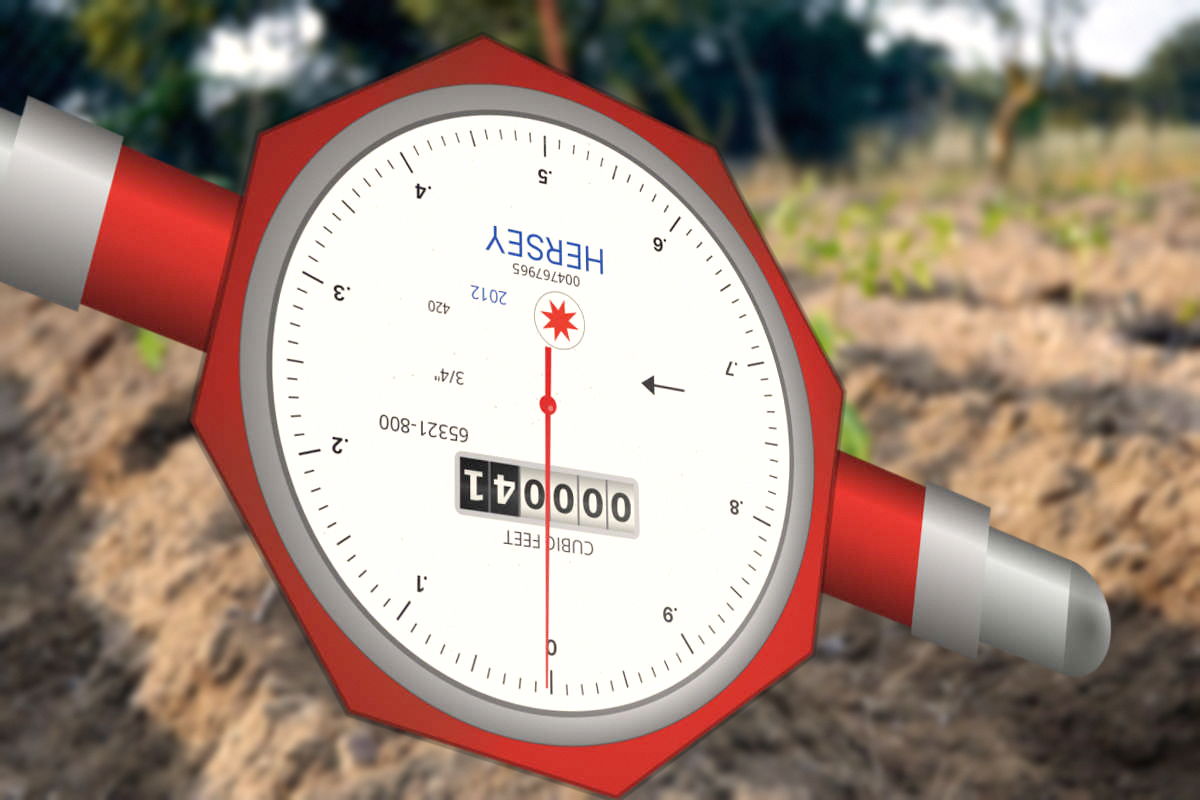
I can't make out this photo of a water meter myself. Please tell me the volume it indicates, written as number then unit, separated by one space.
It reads 41.00 ft³
